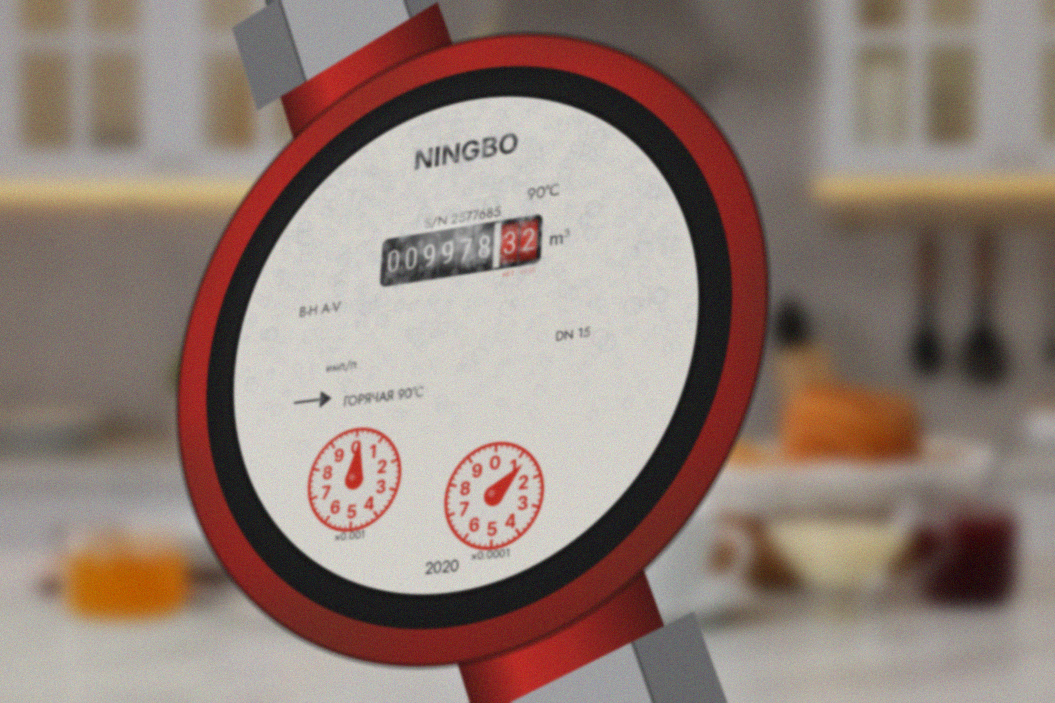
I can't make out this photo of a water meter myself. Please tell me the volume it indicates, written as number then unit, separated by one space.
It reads 9978.3201 m³
